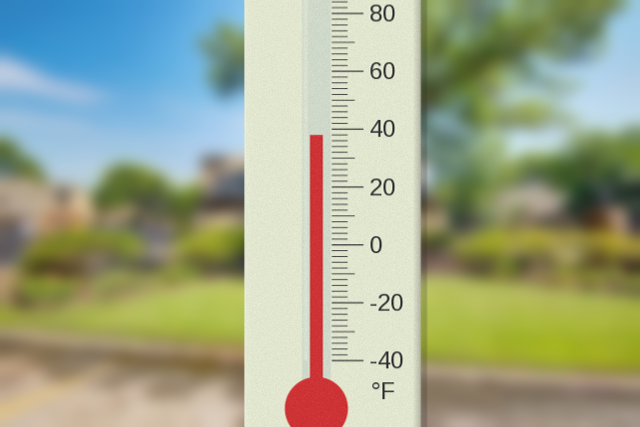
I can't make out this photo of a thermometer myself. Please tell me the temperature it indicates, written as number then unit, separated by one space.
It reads 38 °F
